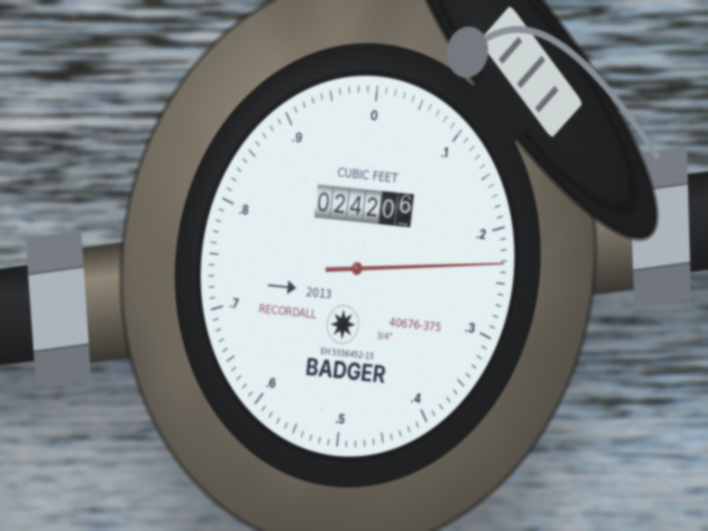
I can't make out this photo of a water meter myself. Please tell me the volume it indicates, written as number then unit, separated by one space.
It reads 24206.23 ft³
